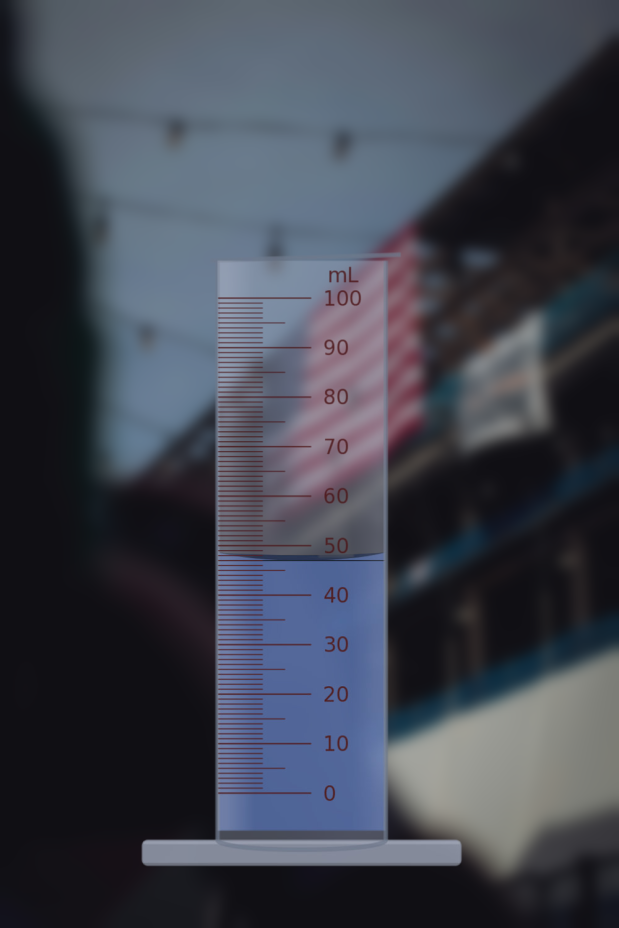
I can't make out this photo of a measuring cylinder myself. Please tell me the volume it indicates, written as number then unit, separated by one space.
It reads 47 mL
